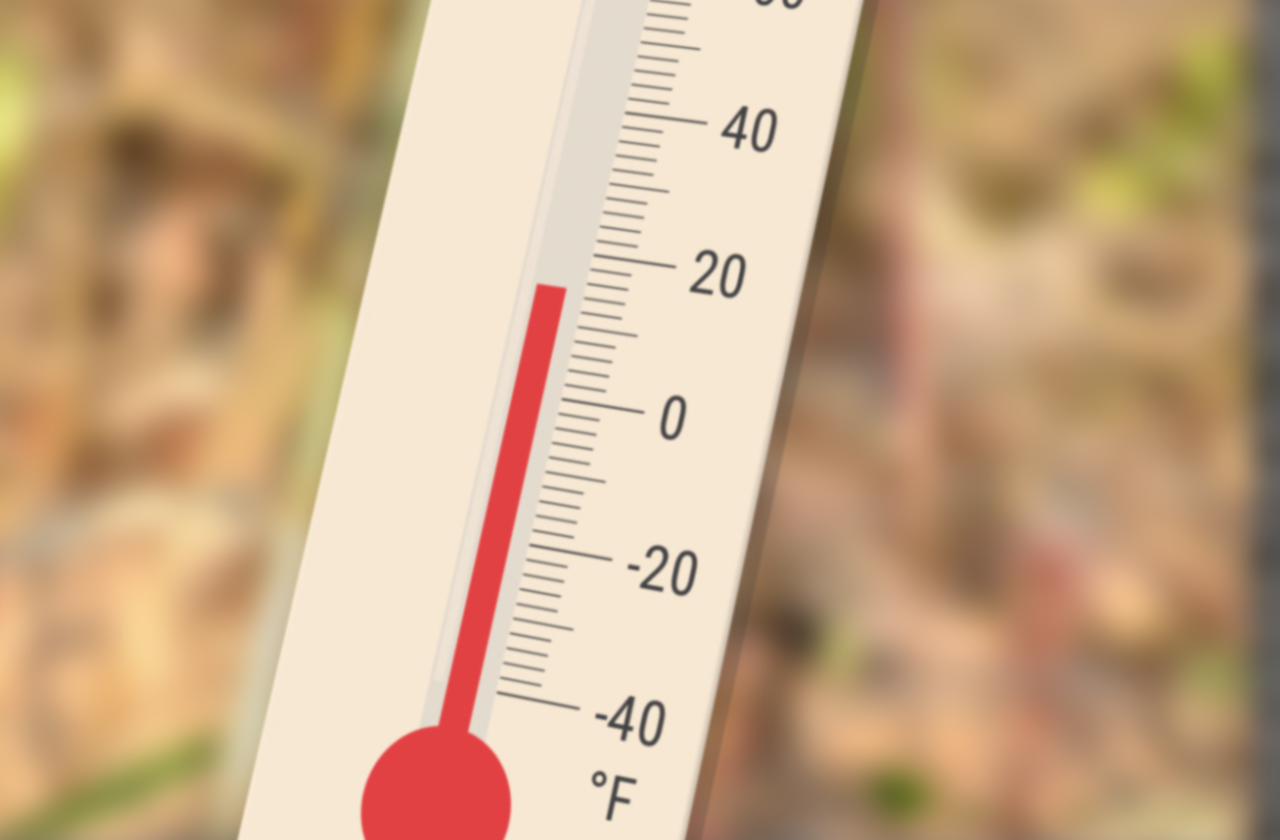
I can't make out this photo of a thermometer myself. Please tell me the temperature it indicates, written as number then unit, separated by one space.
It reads 15 °F
